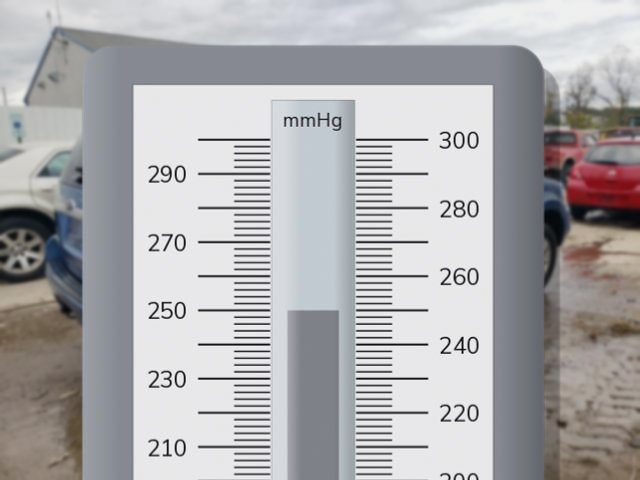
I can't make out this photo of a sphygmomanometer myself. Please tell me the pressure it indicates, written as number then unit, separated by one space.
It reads 250 mmHg
